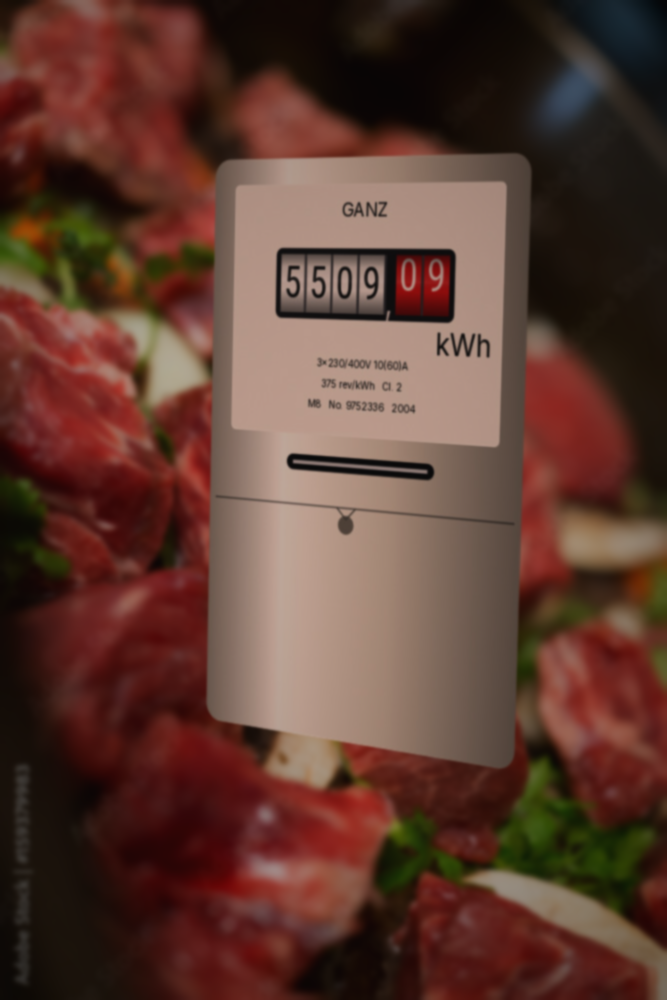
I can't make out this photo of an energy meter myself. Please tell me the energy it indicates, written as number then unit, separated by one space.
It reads 5509.09 kWh
